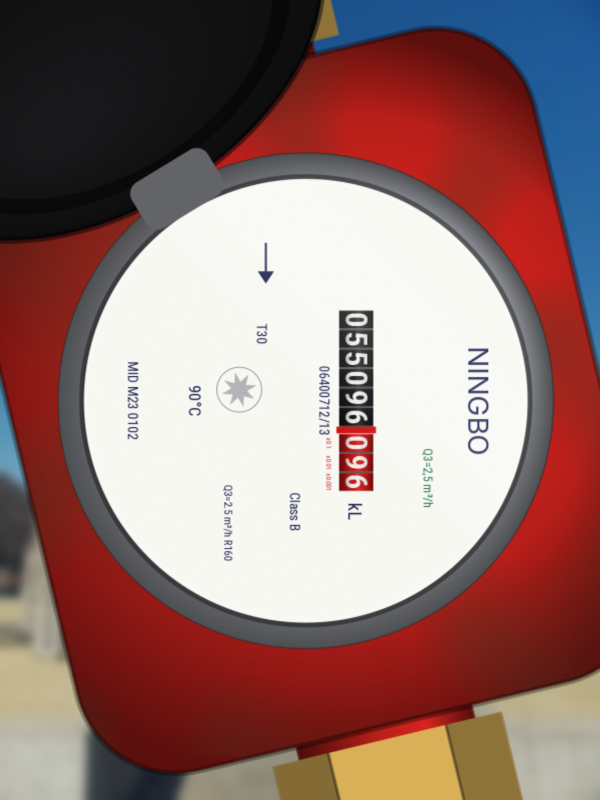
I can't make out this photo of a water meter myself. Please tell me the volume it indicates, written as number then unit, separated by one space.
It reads 55096.096 kL
